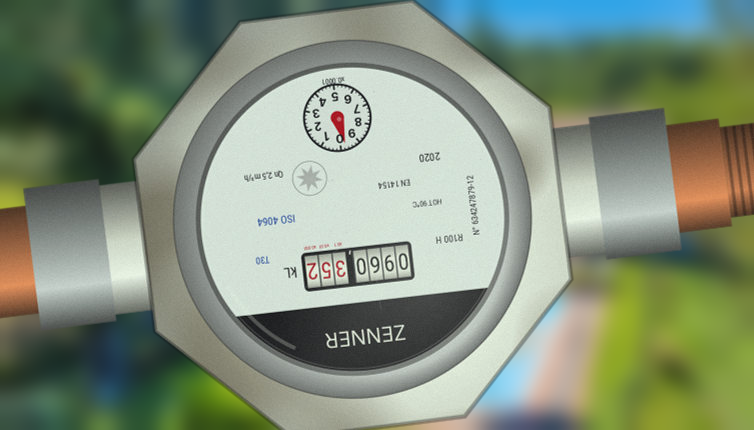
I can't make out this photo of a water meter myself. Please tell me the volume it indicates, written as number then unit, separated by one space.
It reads 960.3519 kL
